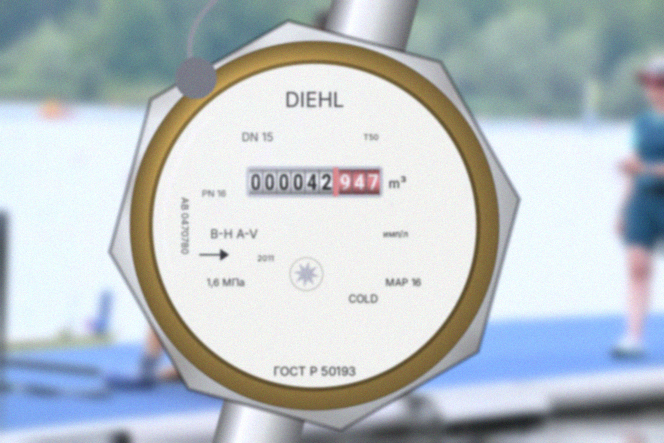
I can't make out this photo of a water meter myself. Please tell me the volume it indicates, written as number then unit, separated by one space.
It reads 42.947 m³
